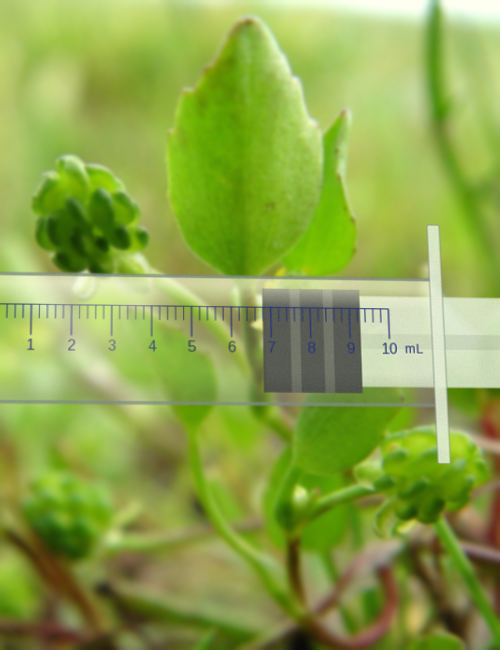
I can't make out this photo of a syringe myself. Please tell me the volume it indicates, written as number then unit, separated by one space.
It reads 6.8 mL
